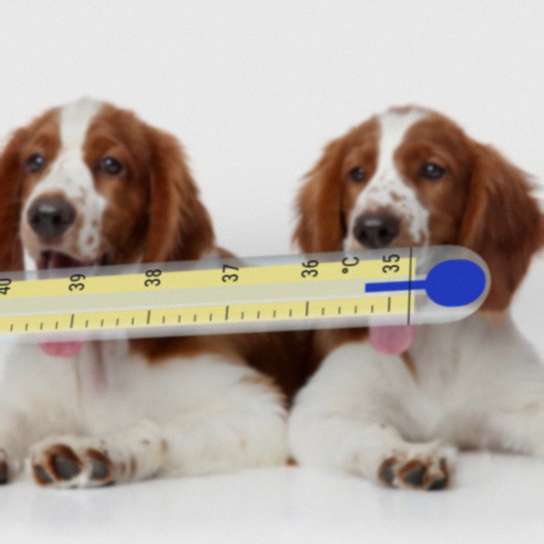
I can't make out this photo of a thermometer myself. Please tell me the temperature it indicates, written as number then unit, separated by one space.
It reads 35.3 °C
